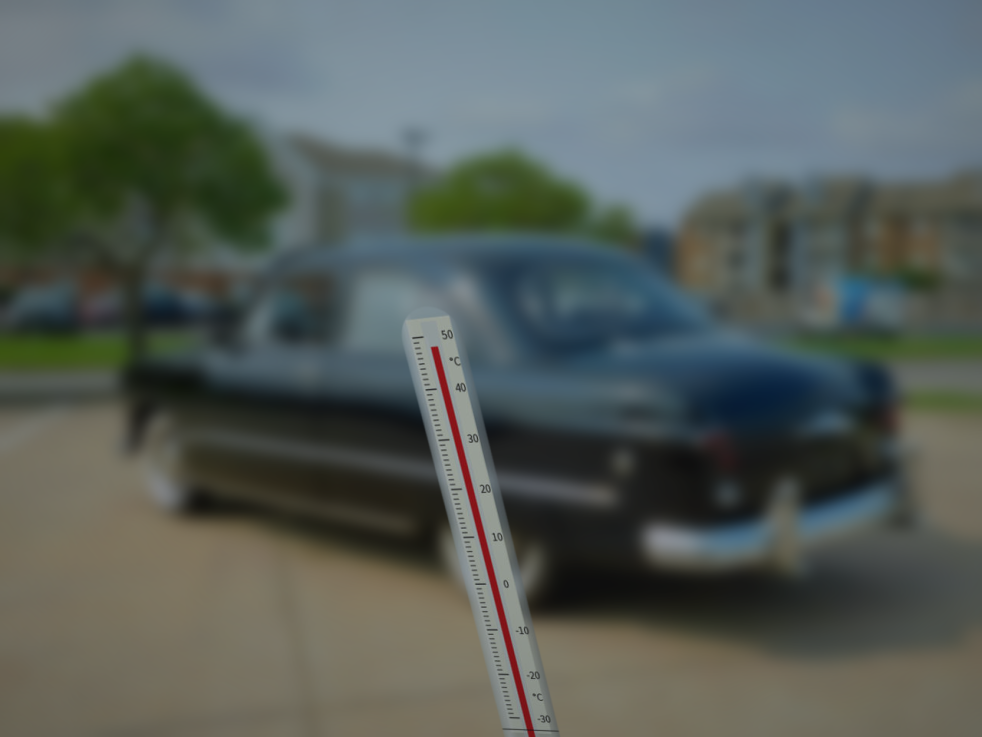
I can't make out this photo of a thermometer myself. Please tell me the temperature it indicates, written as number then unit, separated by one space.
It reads 48 °C
